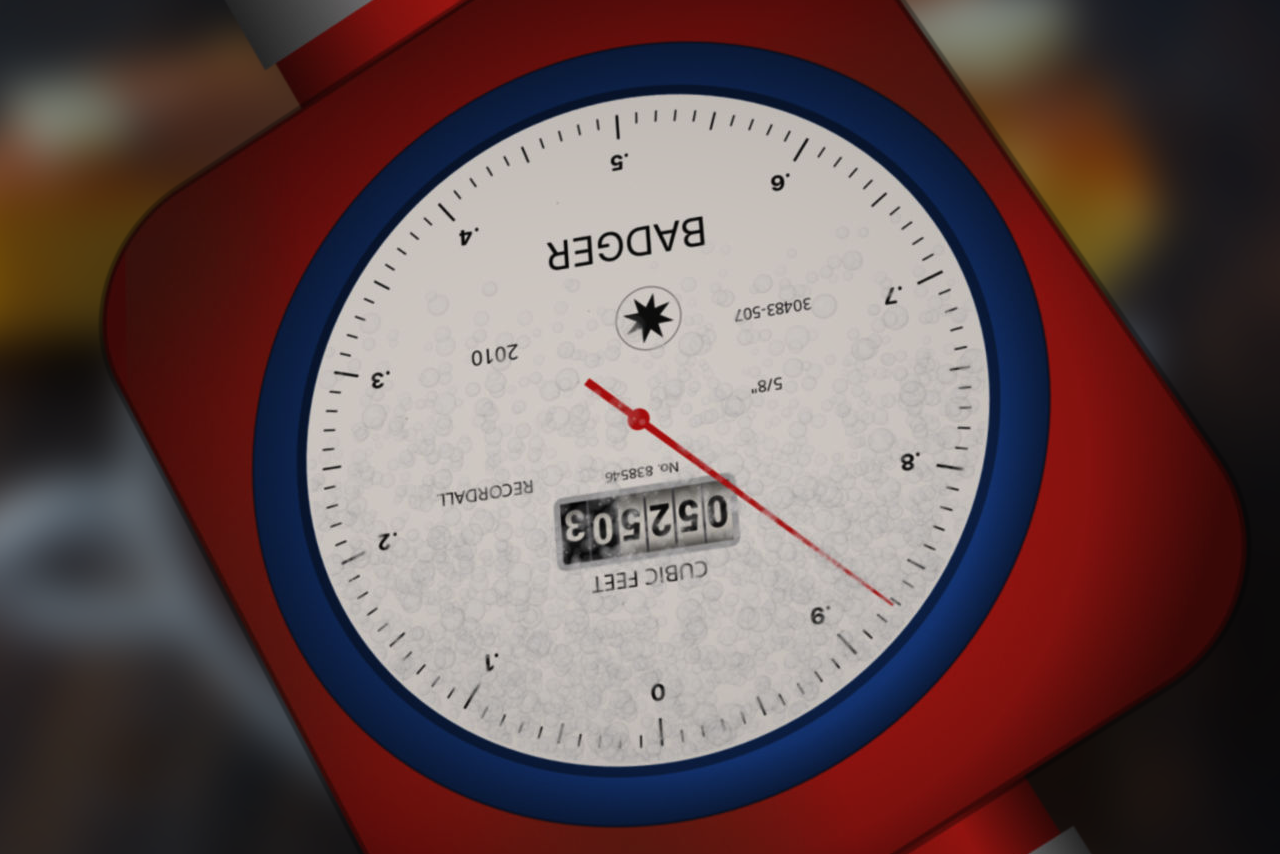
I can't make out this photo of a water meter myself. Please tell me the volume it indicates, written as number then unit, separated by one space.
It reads 52502.87 ft³
